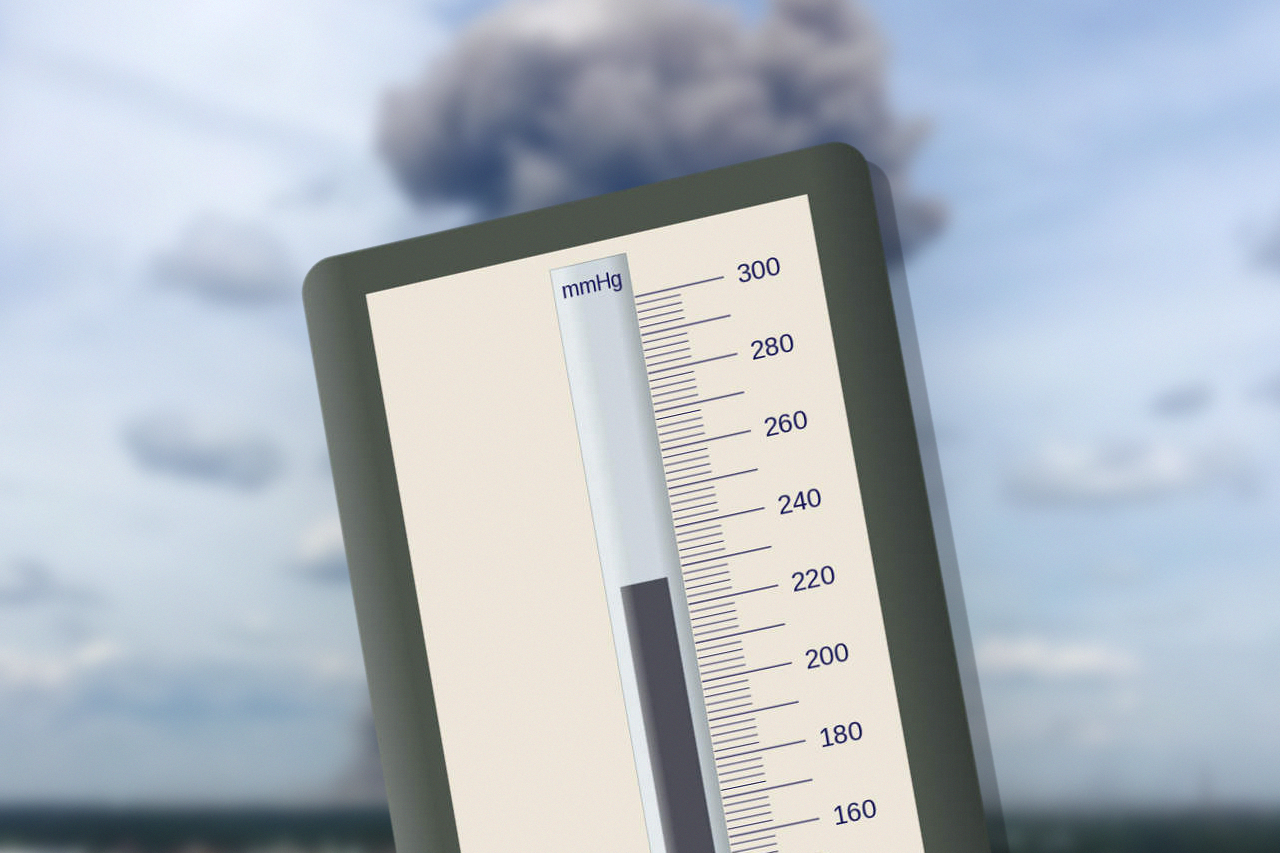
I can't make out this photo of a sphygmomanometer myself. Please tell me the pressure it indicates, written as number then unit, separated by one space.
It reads 228 mmHg
